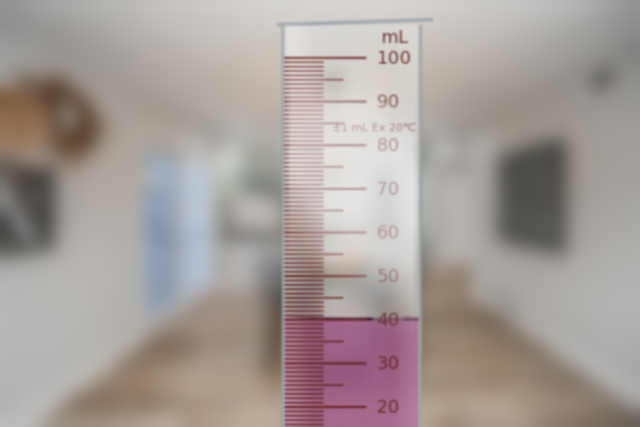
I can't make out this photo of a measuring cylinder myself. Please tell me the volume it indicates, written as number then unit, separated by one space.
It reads 40 mL
